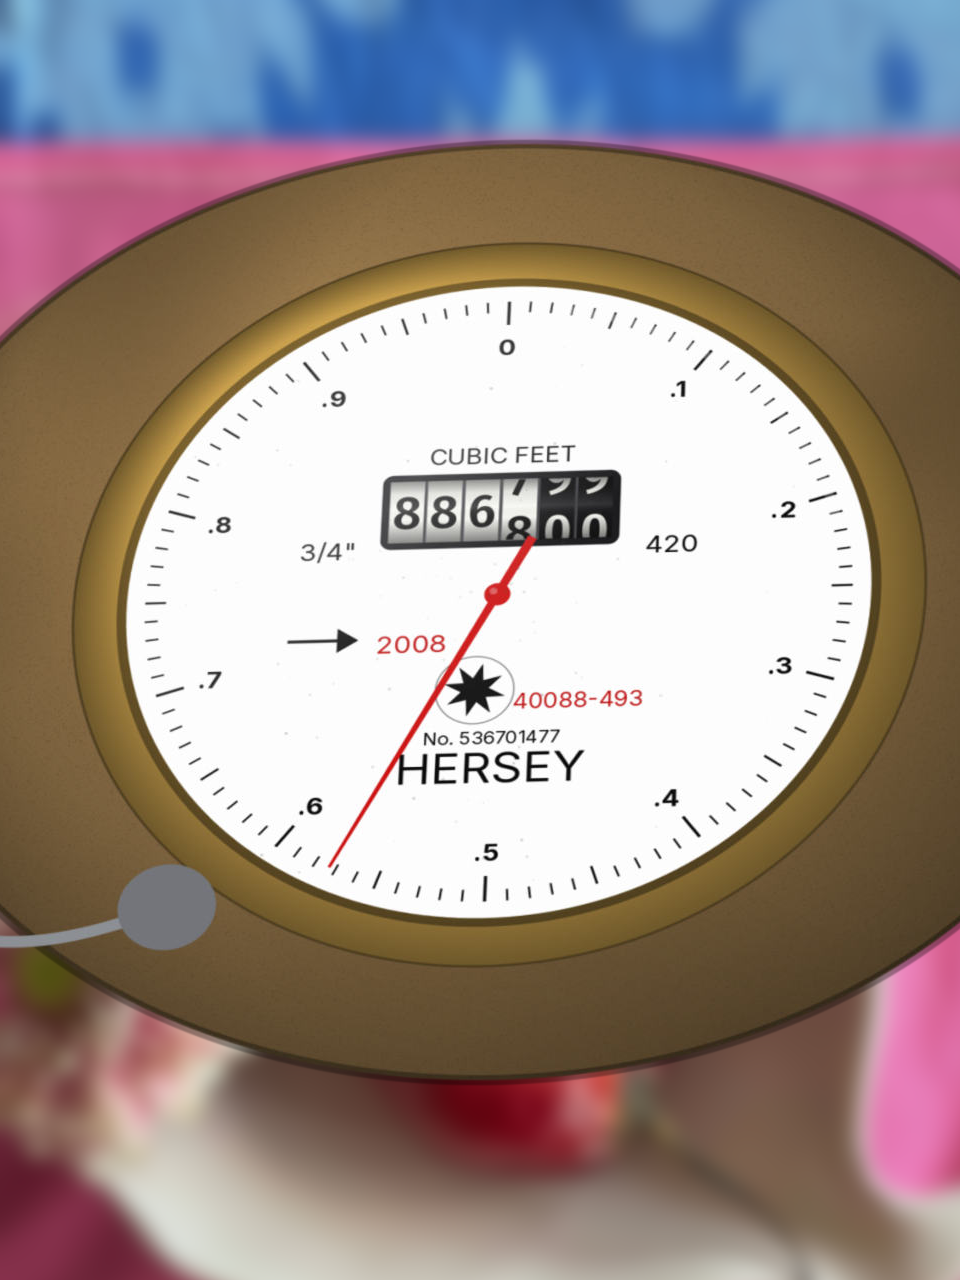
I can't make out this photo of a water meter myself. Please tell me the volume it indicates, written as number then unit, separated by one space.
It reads 886799.57 ft³
